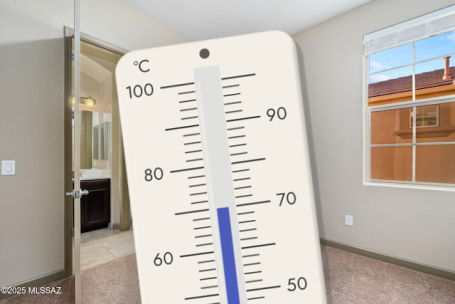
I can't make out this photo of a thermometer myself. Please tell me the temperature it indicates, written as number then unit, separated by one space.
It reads 70 °C
